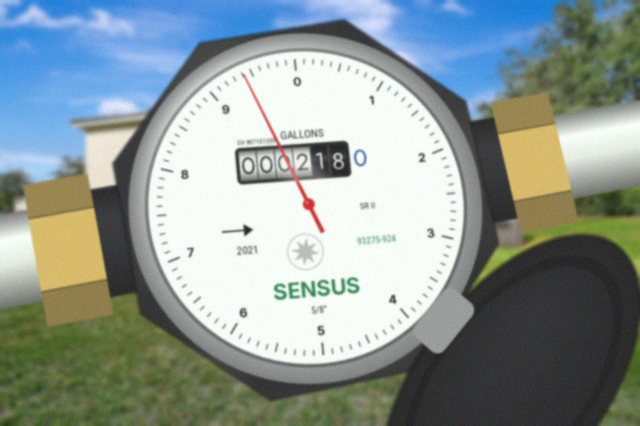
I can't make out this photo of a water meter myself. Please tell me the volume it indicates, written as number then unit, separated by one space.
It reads 2179.4 gal
